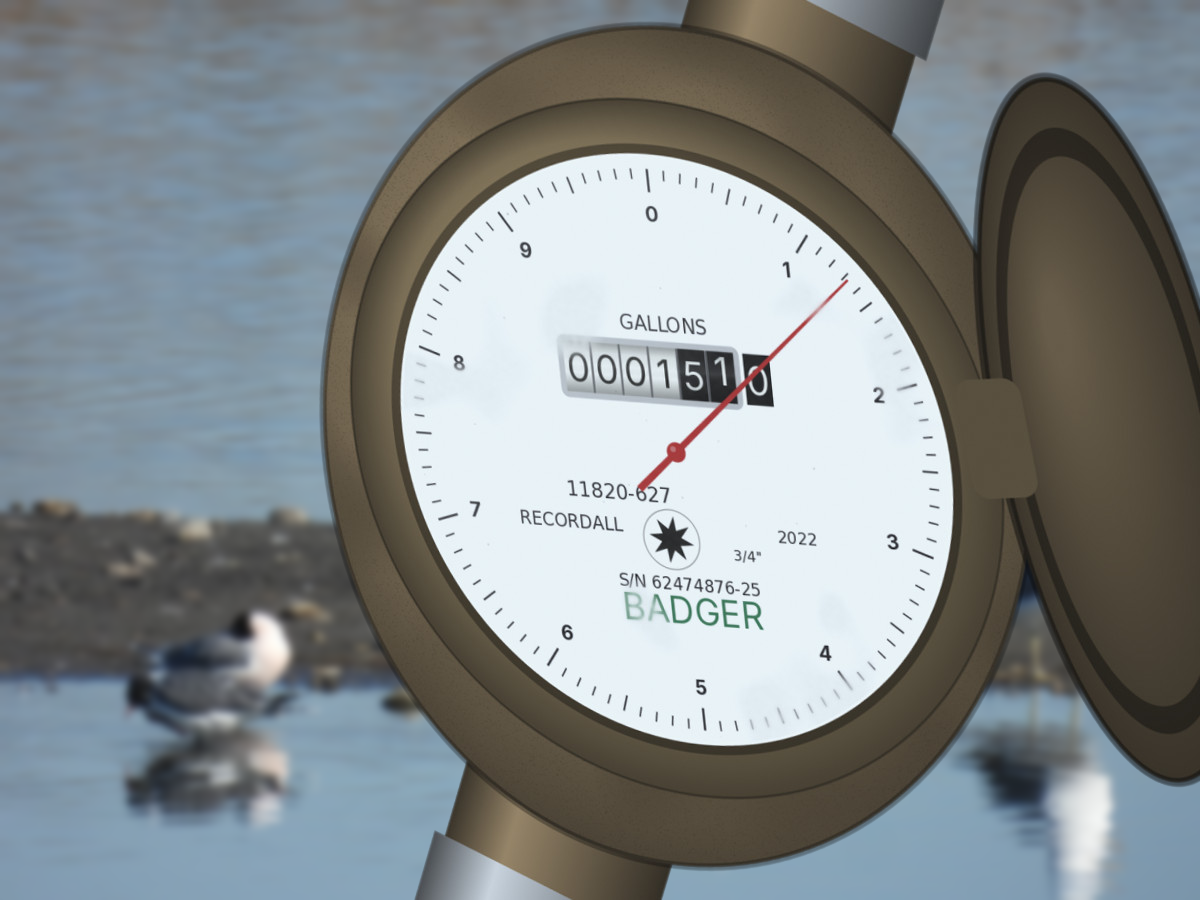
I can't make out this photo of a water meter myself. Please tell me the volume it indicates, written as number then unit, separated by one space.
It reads 1511.3 gal
